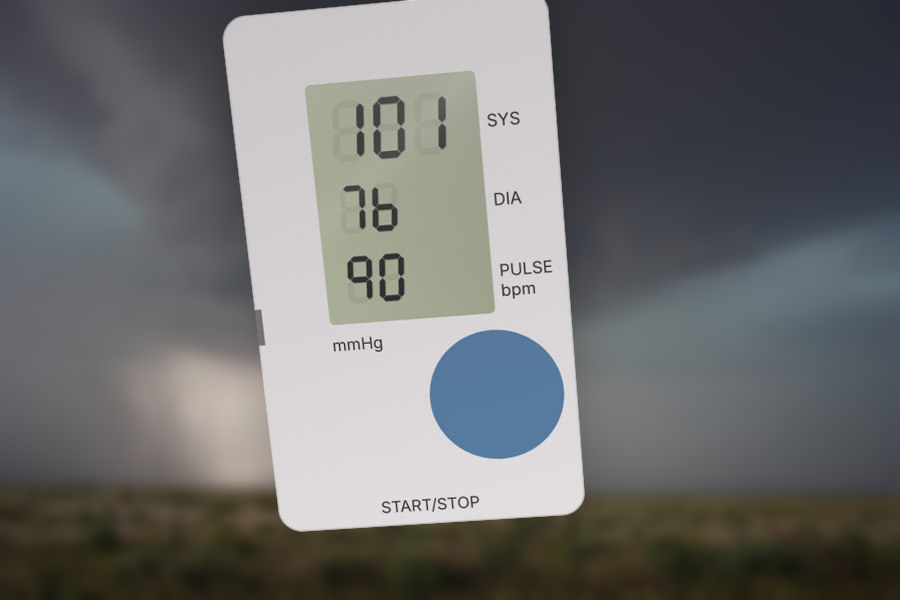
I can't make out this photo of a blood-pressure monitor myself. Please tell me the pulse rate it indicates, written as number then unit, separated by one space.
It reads 90 bpm
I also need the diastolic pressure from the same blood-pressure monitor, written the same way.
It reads 76 mmHg
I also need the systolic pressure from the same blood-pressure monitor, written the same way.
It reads 101 mmHg
